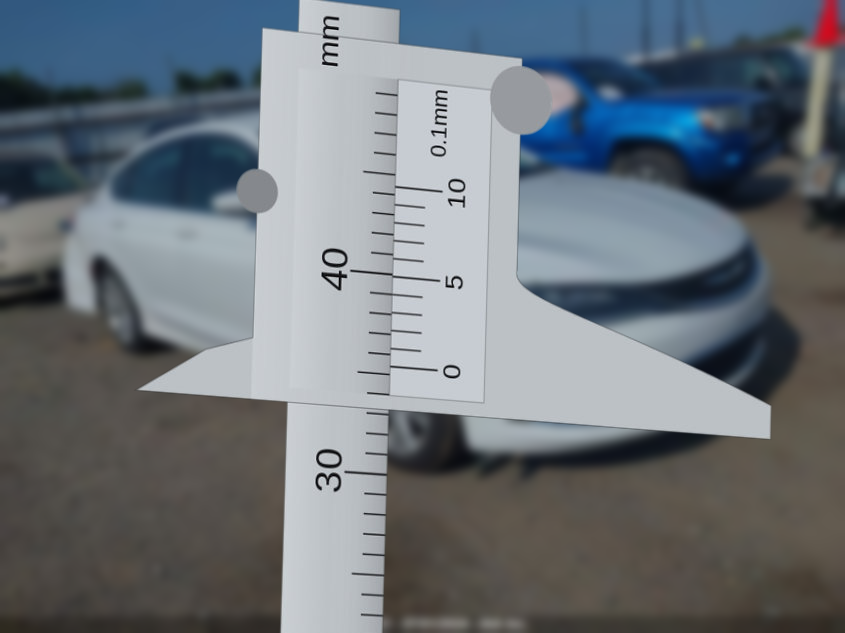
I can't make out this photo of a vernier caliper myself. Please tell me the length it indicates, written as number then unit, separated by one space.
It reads 35.4 mm
